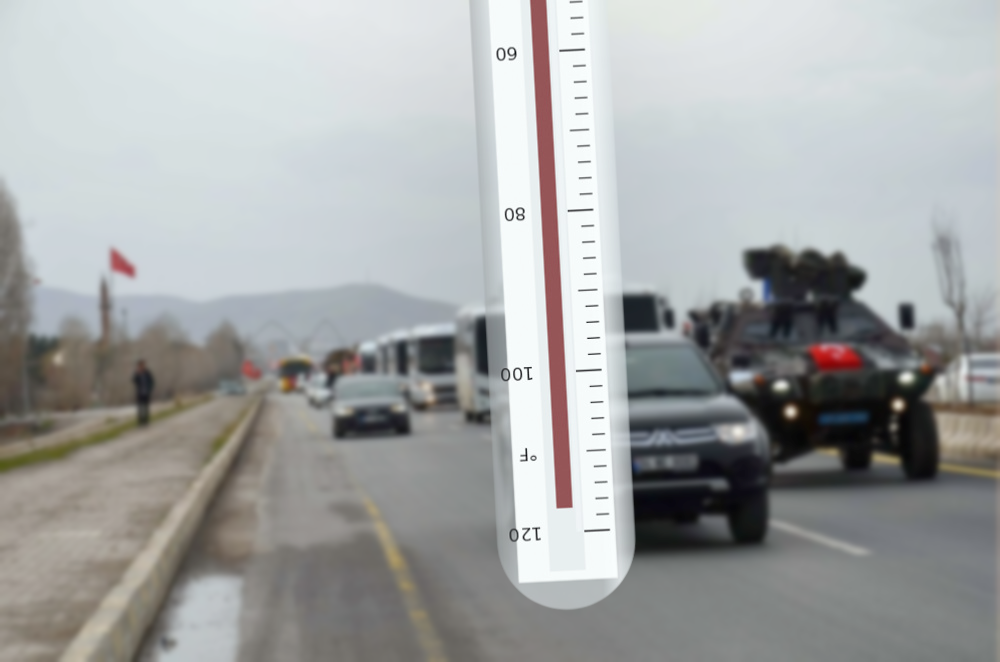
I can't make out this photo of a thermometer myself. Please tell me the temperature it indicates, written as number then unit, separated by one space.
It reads 117 °F
